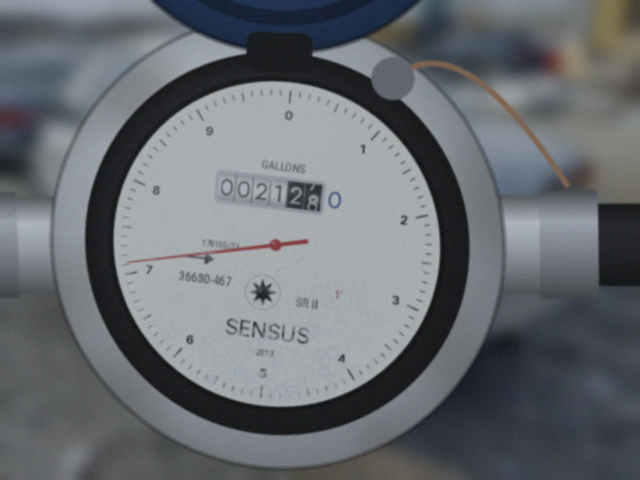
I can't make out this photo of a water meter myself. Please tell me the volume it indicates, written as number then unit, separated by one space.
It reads 21277.1 gal
